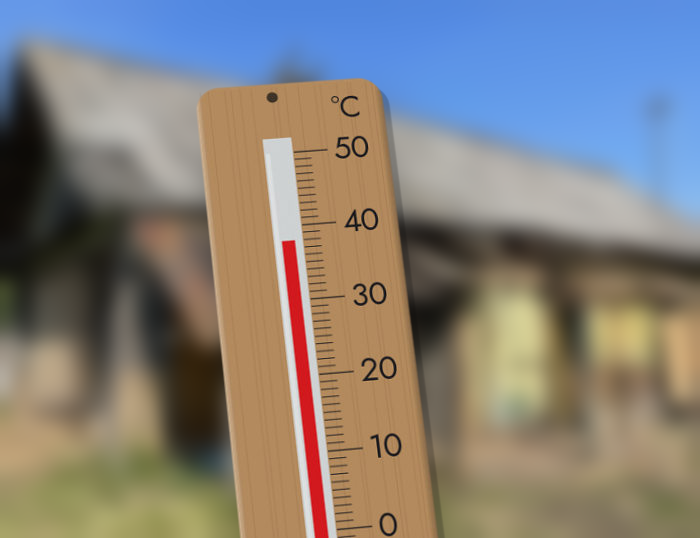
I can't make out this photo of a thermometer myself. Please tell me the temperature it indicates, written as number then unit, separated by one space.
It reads 38 °C
